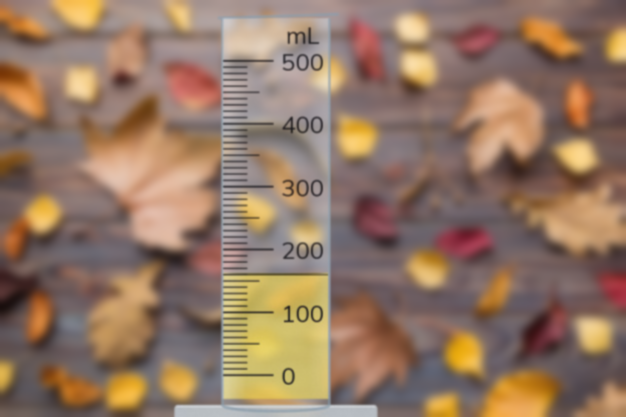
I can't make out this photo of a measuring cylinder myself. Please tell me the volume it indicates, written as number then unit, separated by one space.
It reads 160 mL
